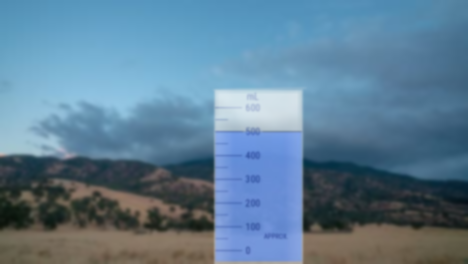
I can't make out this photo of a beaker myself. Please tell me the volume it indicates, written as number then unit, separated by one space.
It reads 500 mL
